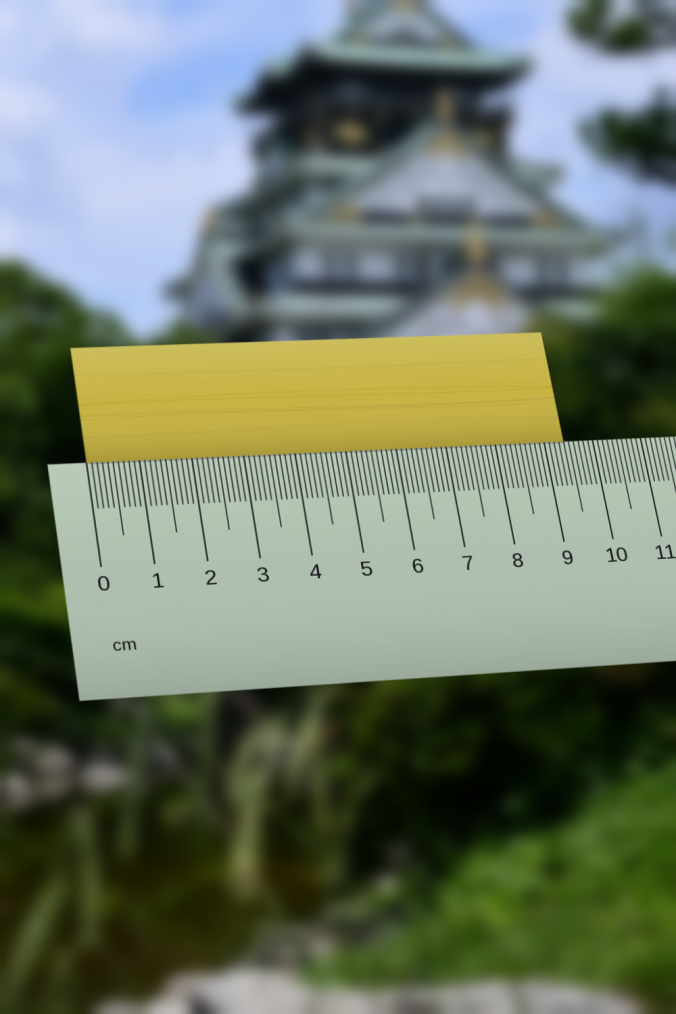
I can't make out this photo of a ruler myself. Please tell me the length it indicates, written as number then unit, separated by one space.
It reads 9.4 cm
